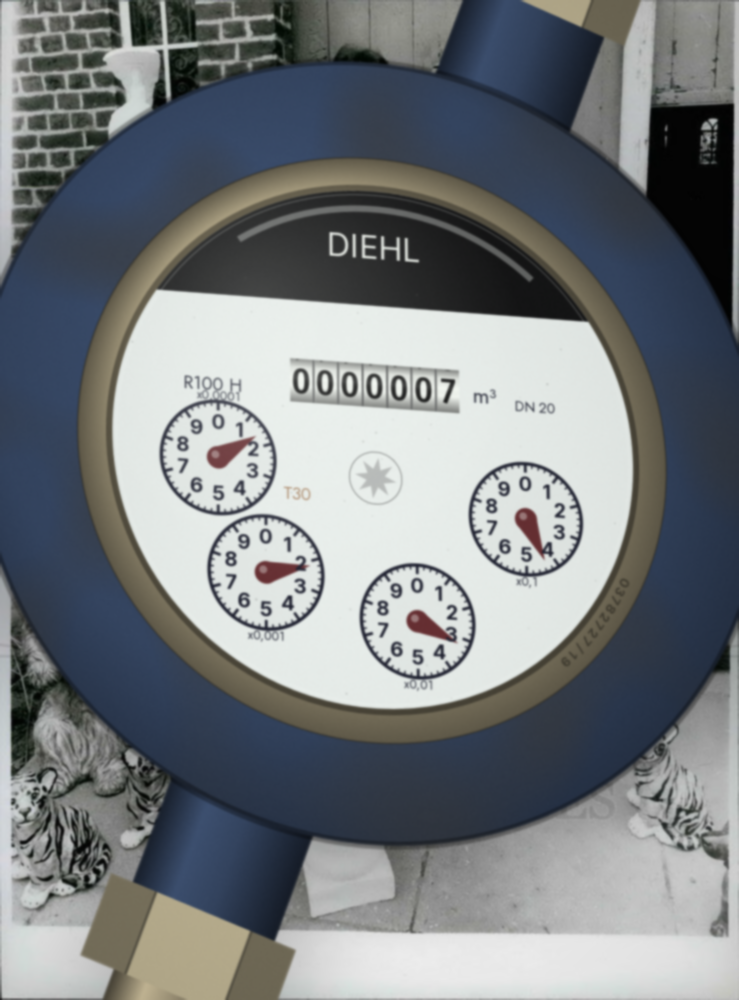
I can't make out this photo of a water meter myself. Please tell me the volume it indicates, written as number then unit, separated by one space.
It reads 7.4321 m³
